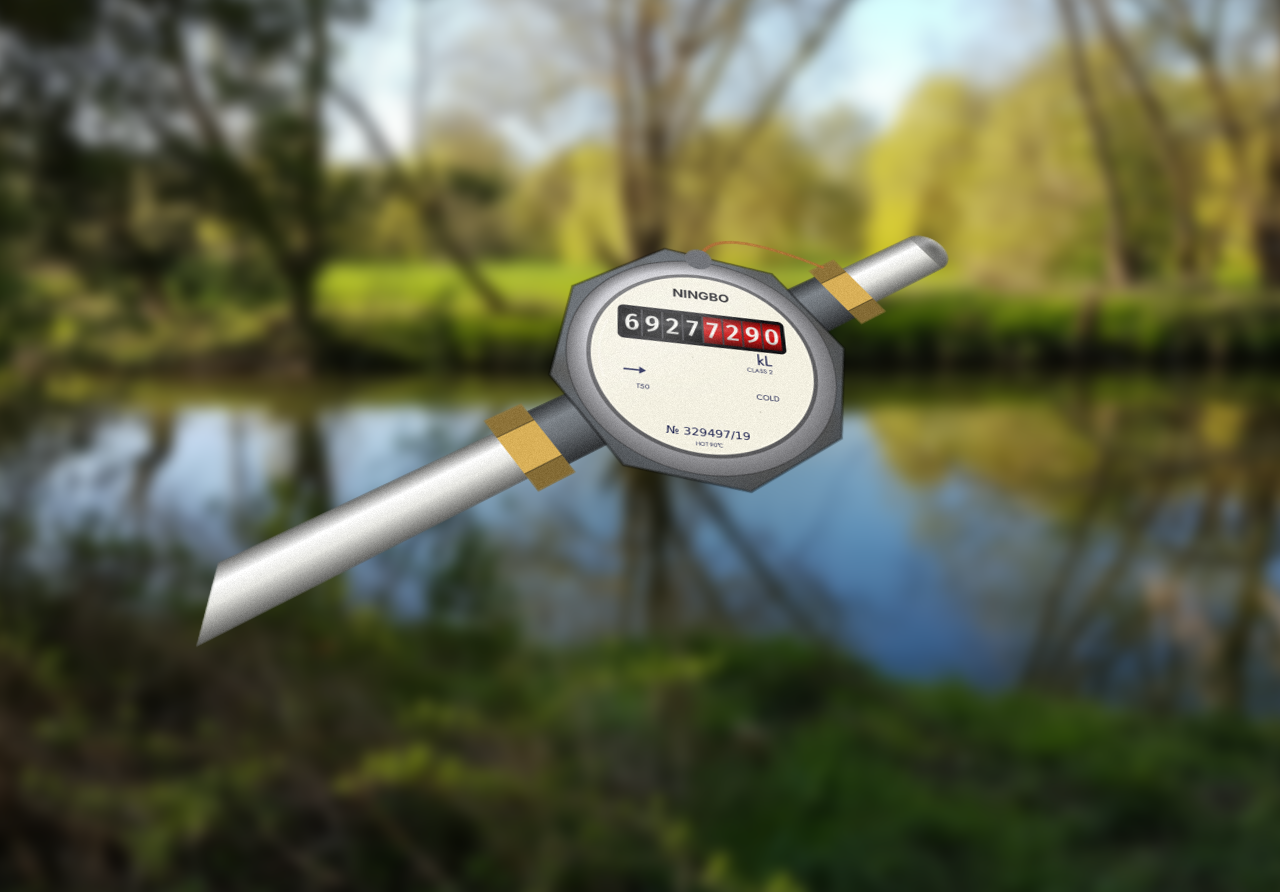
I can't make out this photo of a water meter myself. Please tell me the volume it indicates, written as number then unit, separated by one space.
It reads 6927.7290 kL
